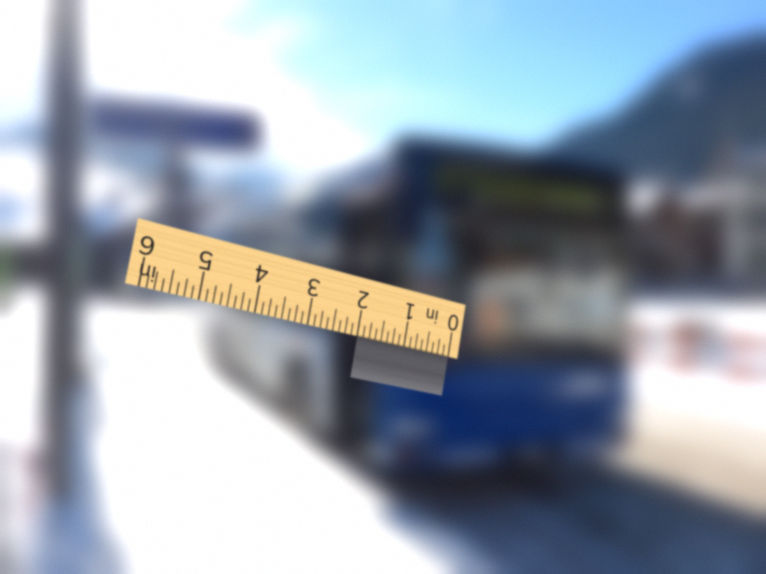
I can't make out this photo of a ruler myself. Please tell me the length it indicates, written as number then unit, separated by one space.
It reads 2 in
